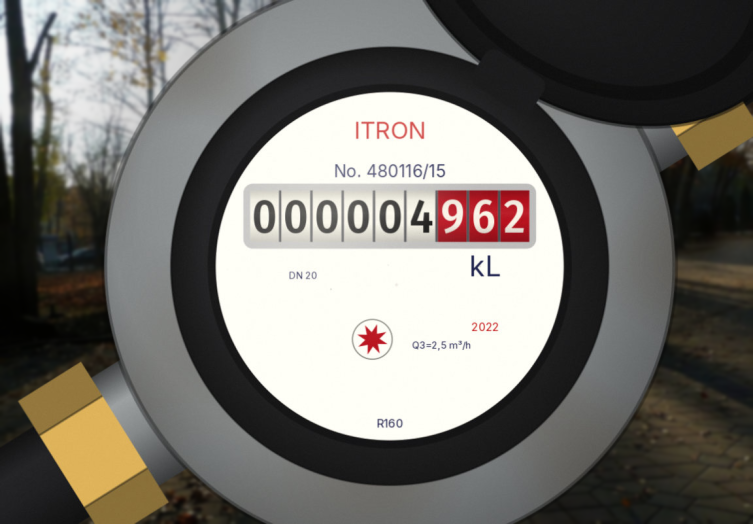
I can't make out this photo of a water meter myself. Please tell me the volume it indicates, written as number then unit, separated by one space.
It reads 4.962 kL
